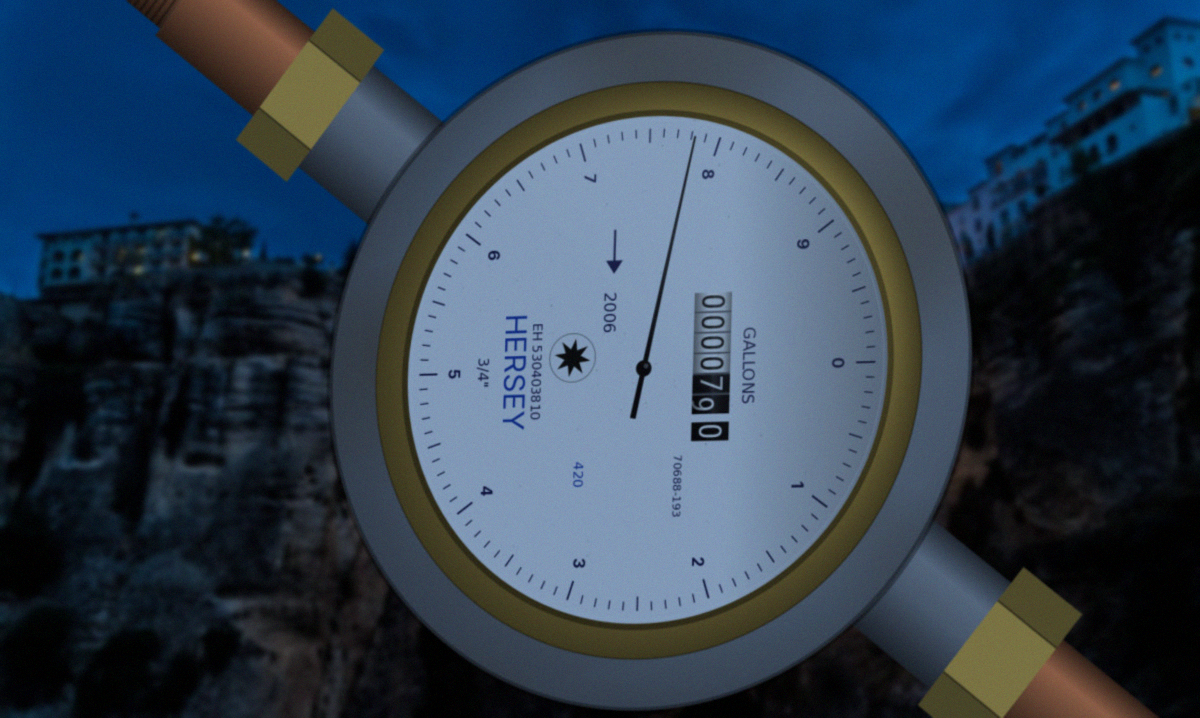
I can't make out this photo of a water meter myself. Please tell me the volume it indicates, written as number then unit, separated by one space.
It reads 787.8 gal
